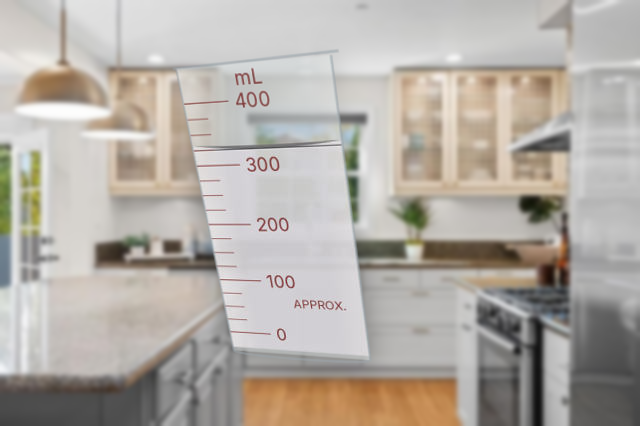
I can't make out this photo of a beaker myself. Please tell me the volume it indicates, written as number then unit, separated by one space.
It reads 325 mL
